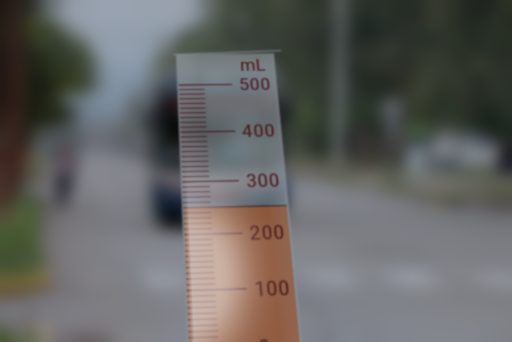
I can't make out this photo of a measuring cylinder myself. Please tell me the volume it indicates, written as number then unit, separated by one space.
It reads 250 mL
